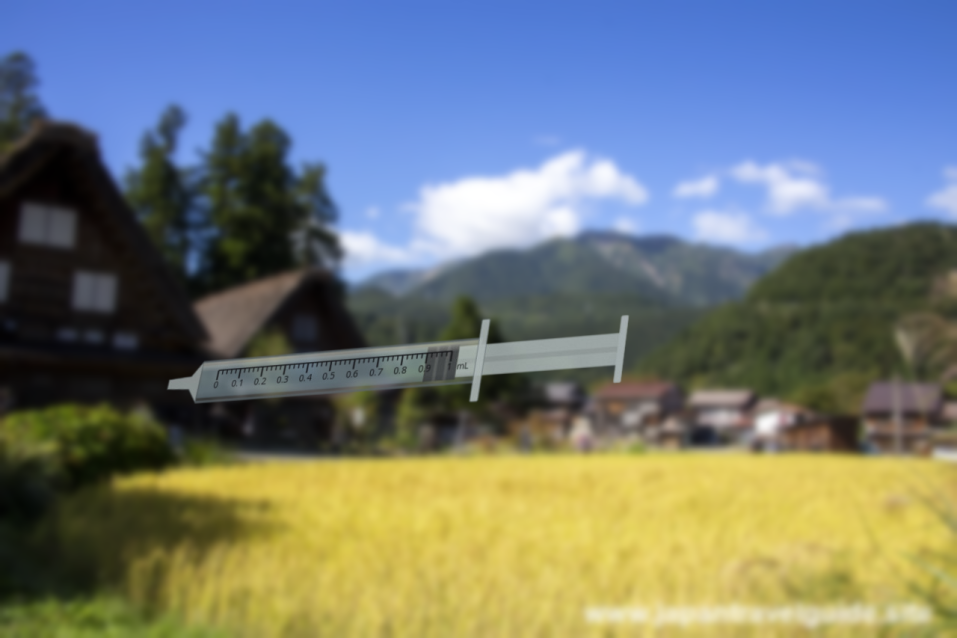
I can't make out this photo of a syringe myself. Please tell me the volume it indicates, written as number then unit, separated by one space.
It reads 0.9 mL
